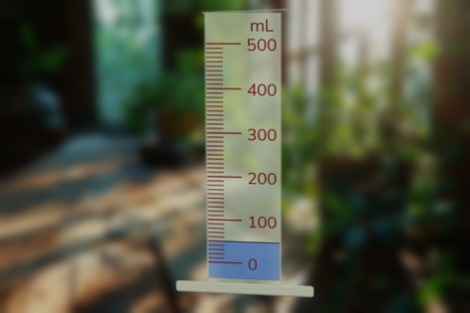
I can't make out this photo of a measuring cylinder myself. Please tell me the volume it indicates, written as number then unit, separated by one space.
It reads 50 mL
